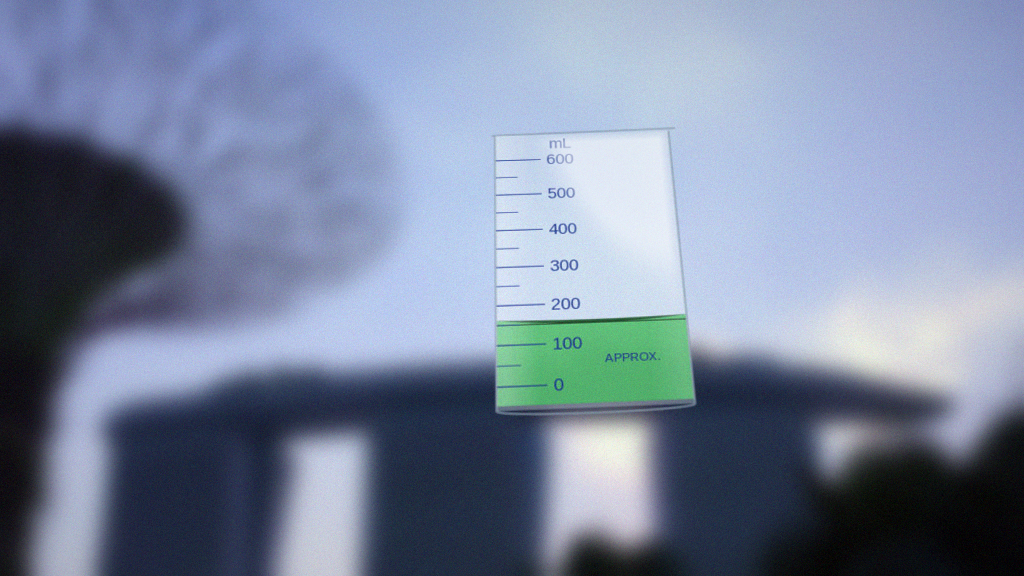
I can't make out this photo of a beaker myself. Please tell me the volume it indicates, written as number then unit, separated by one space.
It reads 150 mL
